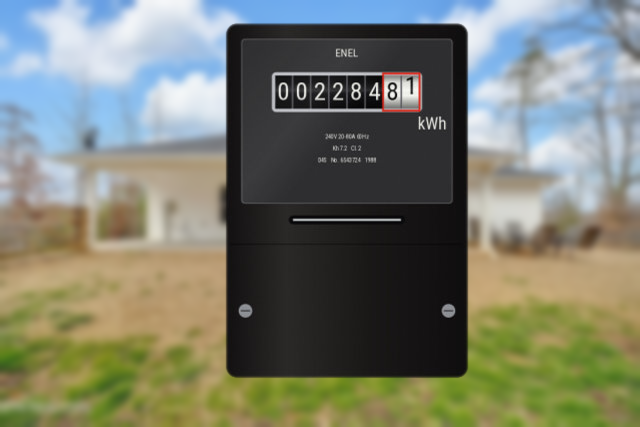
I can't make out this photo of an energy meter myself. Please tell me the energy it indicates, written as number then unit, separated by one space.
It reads 2284.81 kWh
